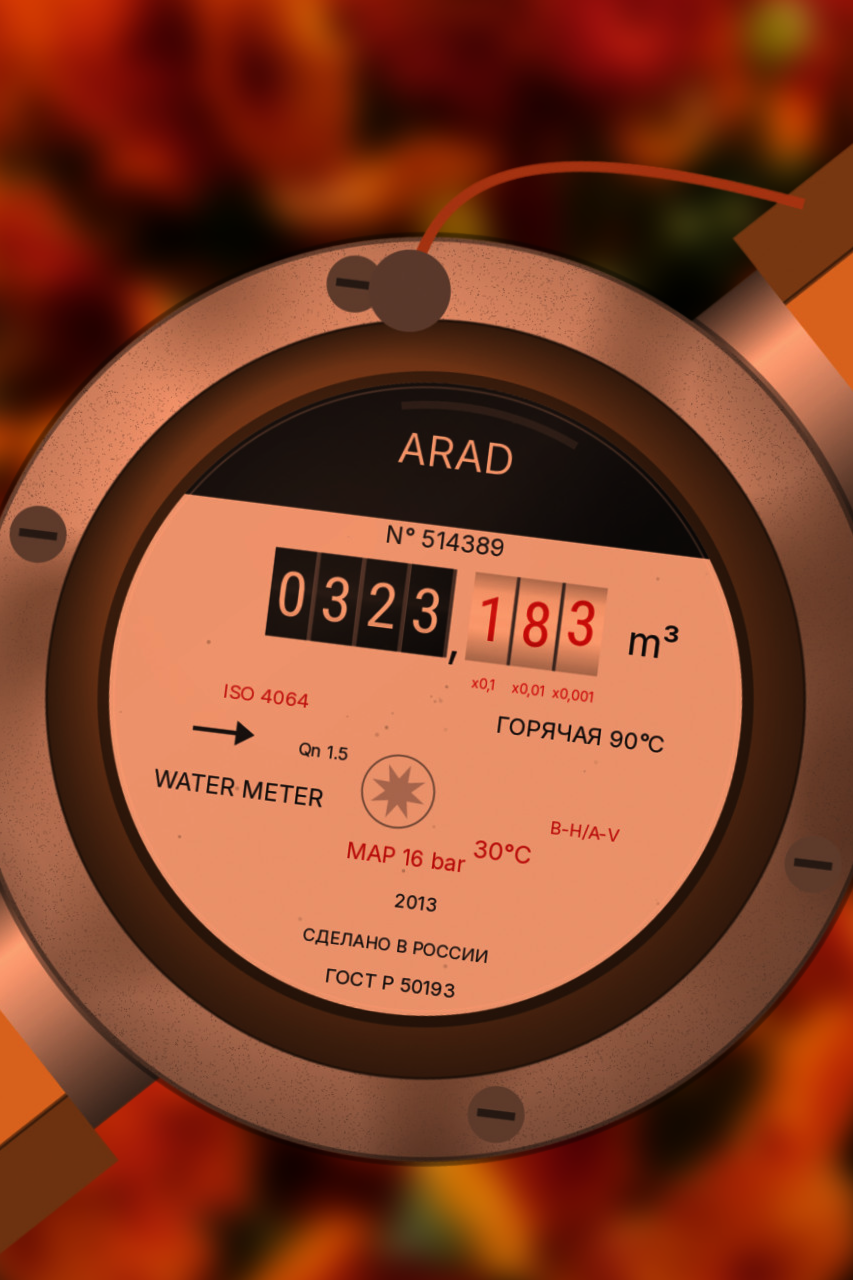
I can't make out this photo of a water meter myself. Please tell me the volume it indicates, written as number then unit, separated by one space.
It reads 323.183 m³
